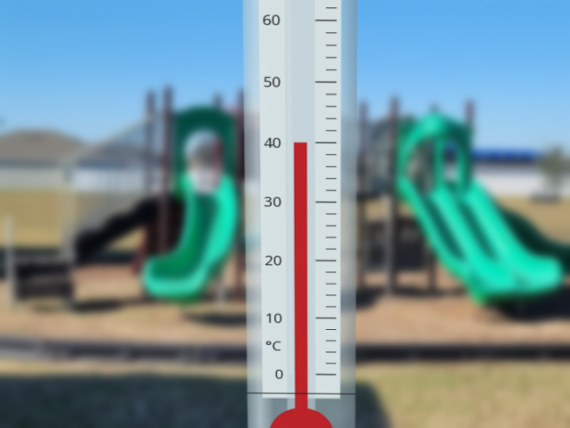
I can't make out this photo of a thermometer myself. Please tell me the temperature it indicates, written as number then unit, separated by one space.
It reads 40 °C
